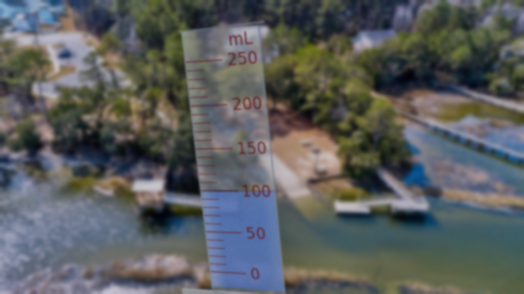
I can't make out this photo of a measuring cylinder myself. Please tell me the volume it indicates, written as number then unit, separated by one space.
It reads 100 mL
